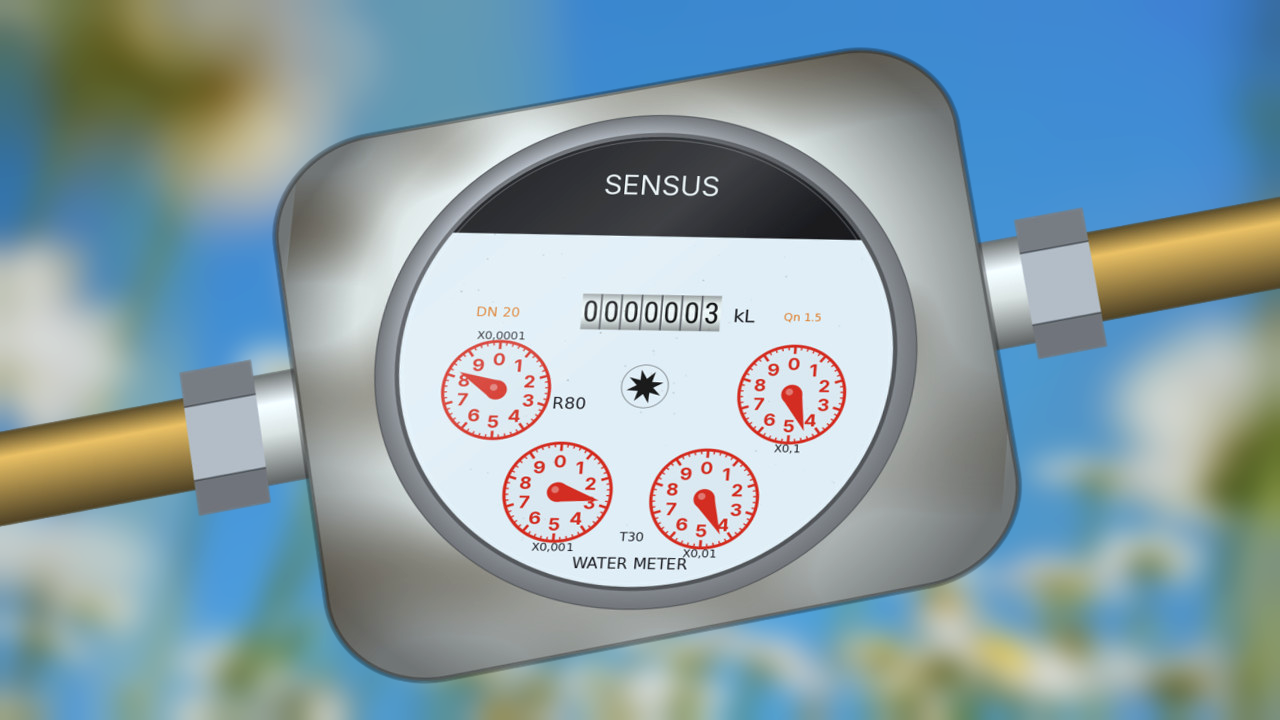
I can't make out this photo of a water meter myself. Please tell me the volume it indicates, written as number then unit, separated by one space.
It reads 3.4428 kL
